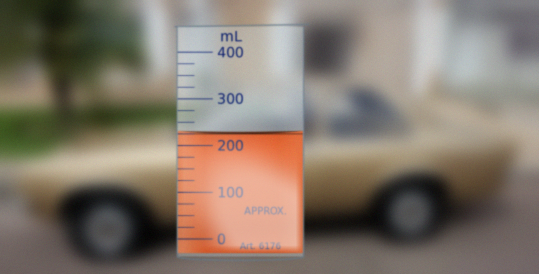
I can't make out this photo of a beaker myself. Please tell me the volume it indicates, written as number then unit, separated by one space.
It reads 225 mL
